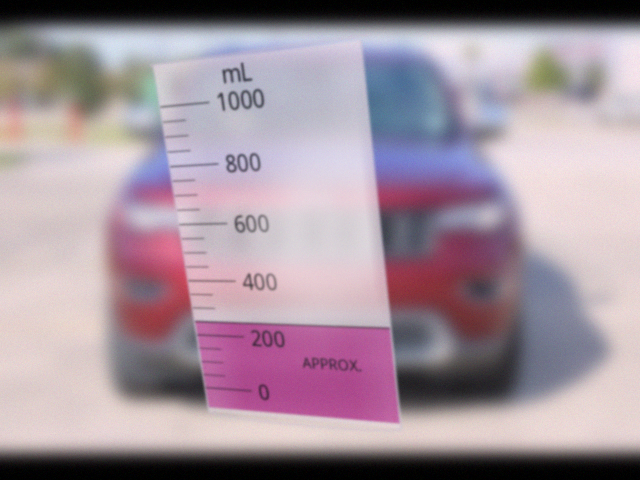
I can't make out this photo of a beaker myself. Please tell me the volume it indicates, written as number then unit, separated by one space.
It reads 250 mL
